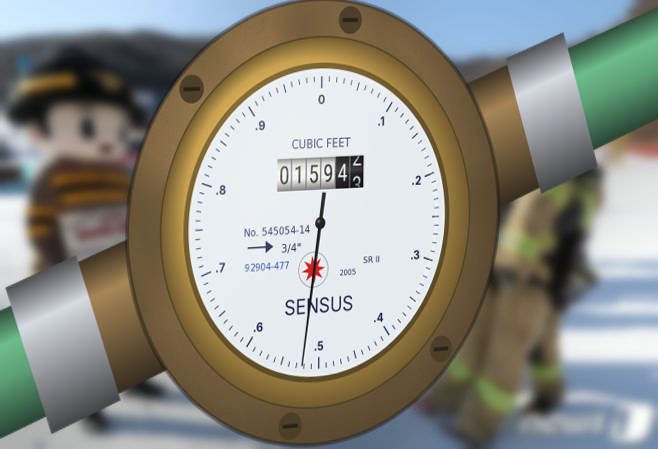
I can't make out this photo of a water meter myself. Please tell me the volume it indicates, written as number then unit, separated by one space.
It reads 15942.52 ft³
